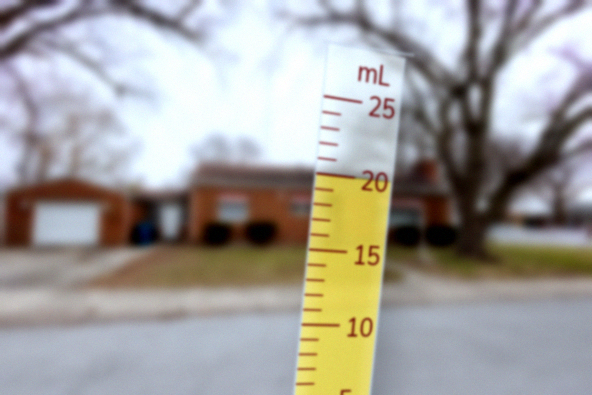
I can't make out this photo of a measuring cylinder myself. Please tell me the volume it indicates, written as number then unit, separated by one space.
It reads 20 mL
